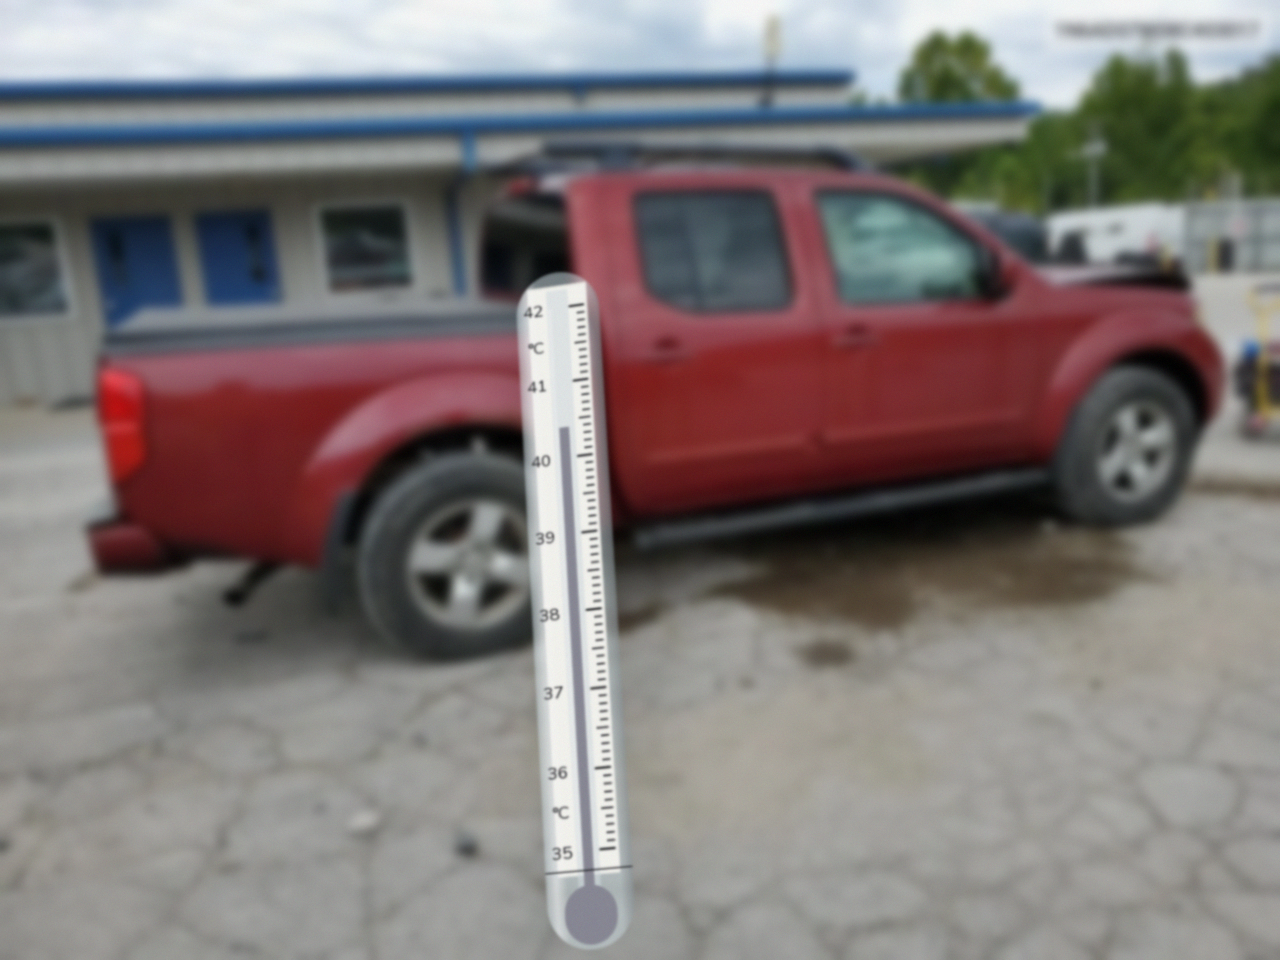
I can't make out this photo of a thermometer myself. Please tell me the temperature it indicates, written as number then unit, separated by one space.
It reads 40.4 °C
